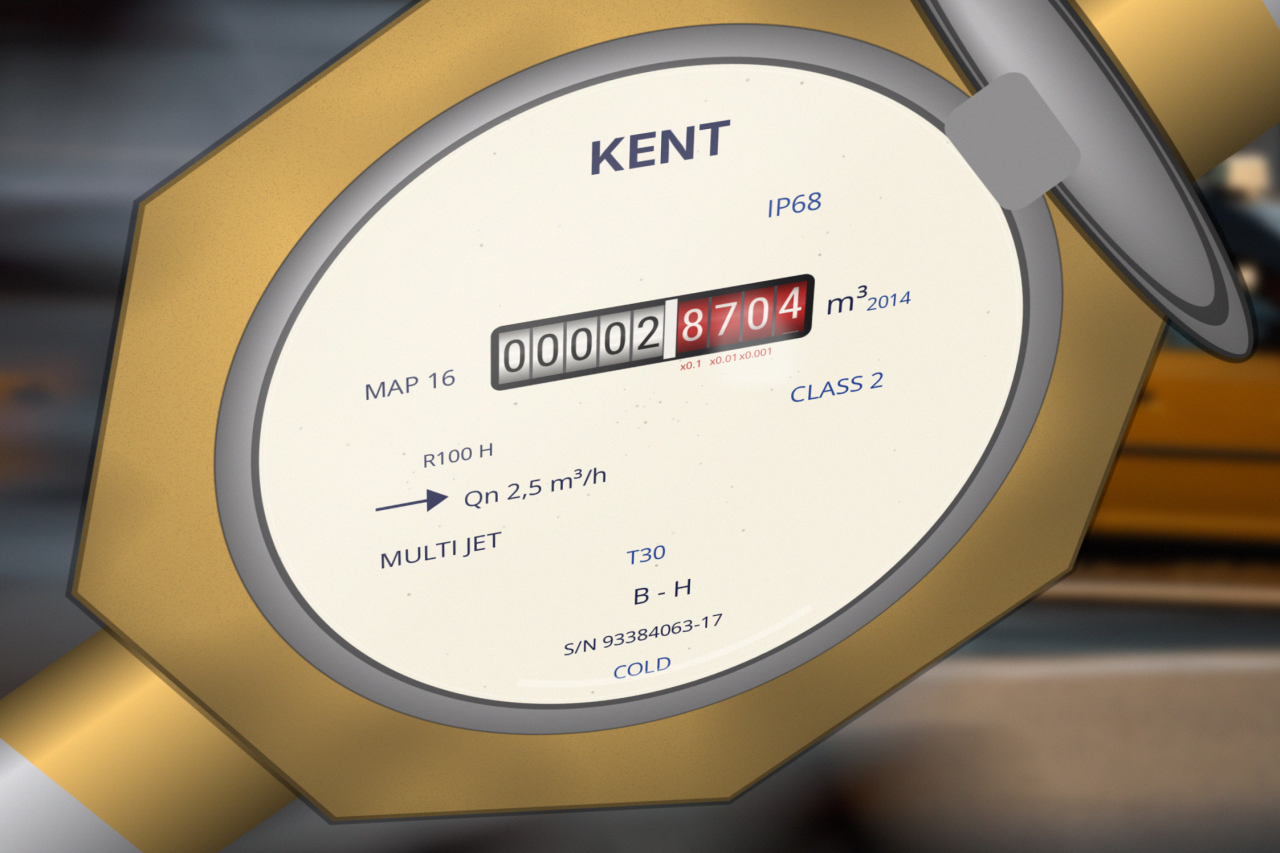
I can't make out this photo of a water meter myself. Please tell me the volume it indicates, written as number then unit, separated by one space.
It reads 2.8704 m³
